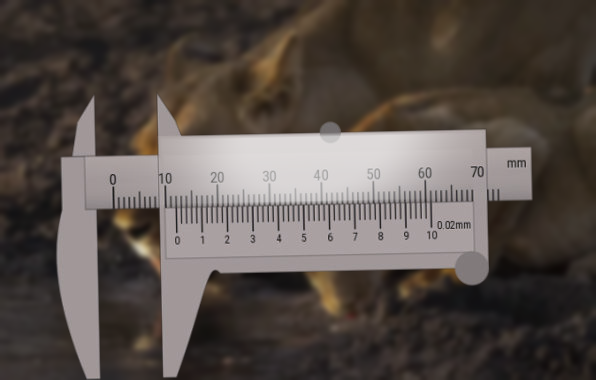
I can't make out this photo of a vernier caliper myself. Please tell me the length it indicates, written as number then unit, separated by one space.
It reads 12.0 mm
